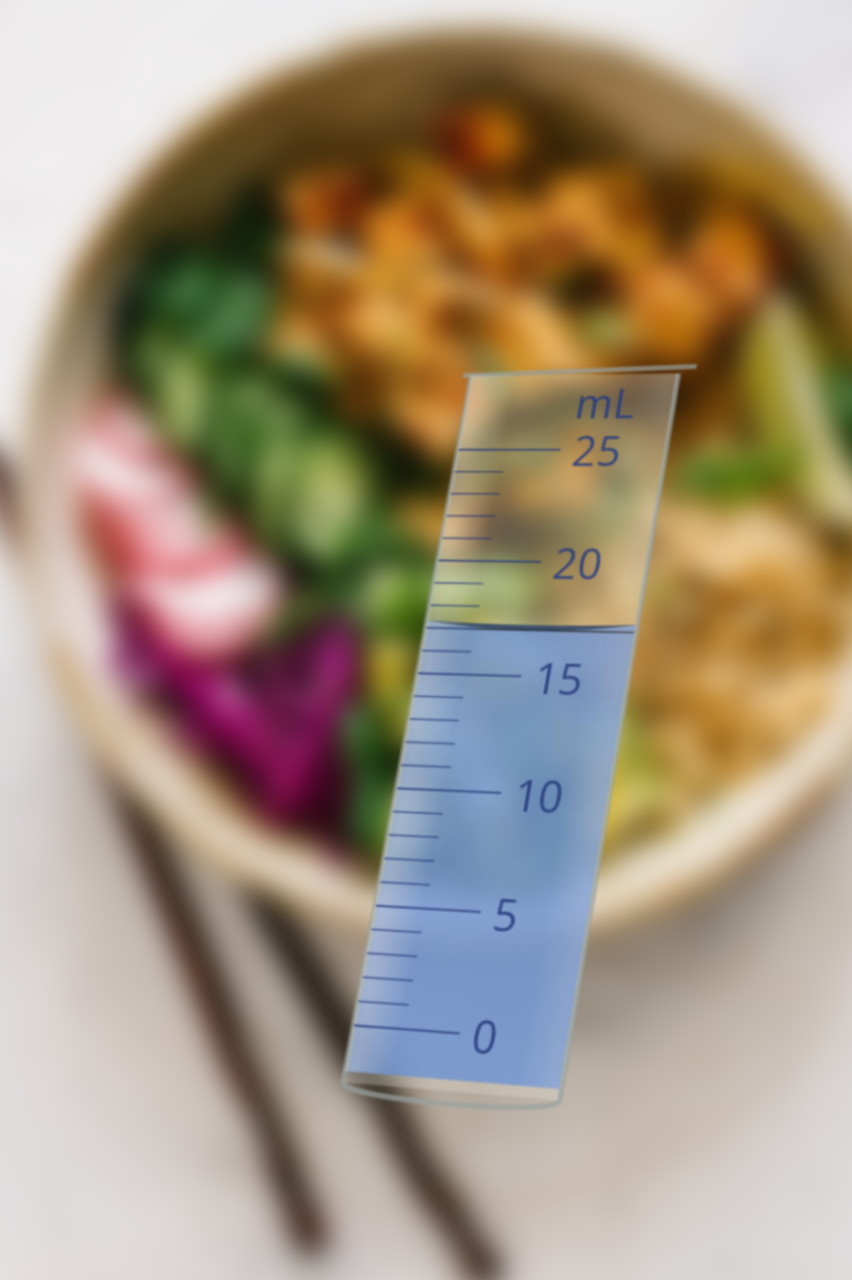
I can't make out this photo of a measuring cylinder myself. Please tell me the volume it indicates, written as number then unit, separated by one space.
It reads 17 mL
